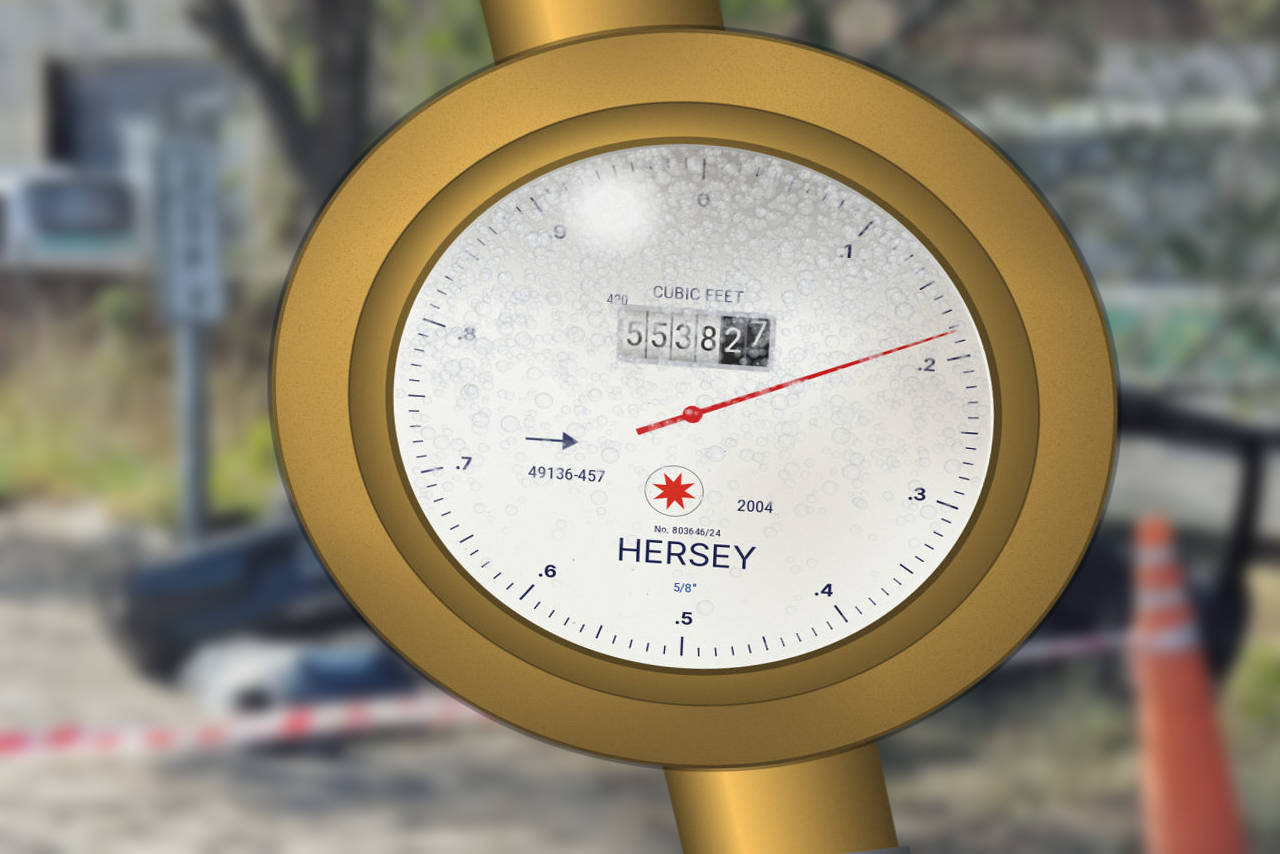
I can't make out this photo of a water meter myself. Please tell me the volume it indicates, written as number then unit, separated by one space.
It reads 553827.18 ft³
